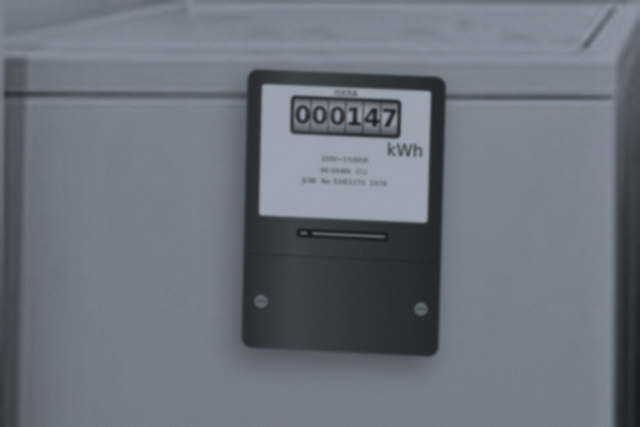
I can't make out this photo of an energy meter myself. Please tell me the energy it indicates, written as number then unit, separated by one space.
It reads 147 kWh
